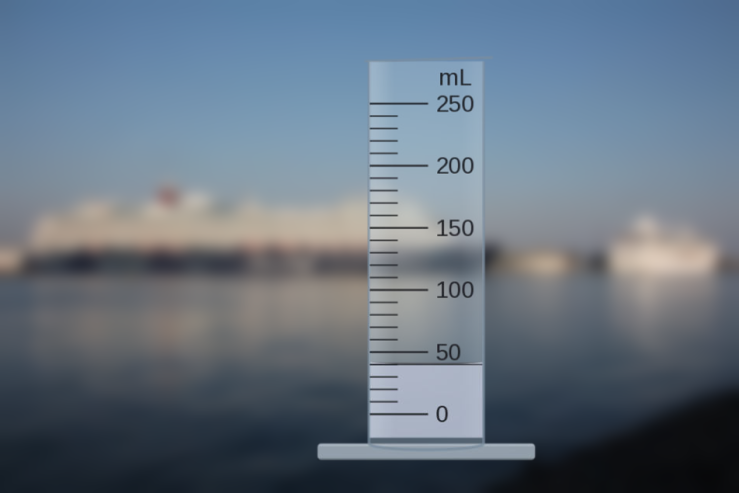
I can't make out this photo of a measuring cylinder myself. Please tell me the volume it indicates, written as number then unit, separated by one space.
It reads 40 mL
